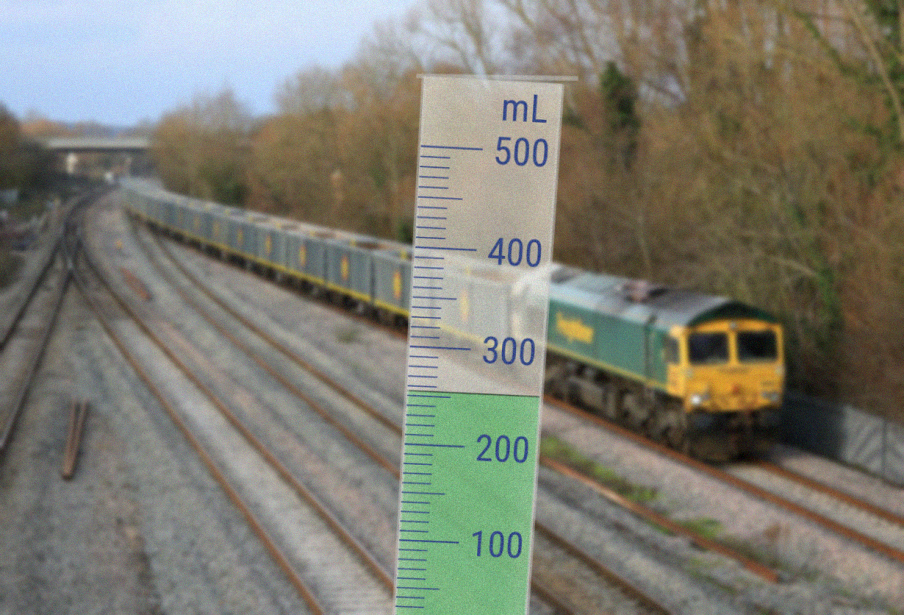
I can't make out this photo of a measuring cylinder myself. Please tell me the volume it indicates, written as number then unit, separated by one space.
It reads 255 mL
